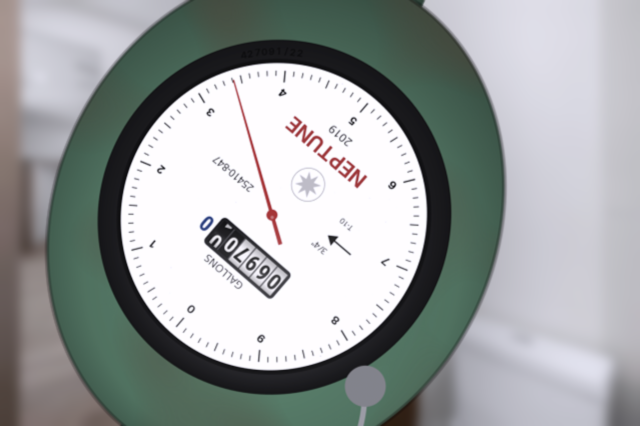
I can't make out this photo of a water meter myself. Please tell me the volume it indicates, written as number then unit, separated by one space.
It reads 697003.4 gal
